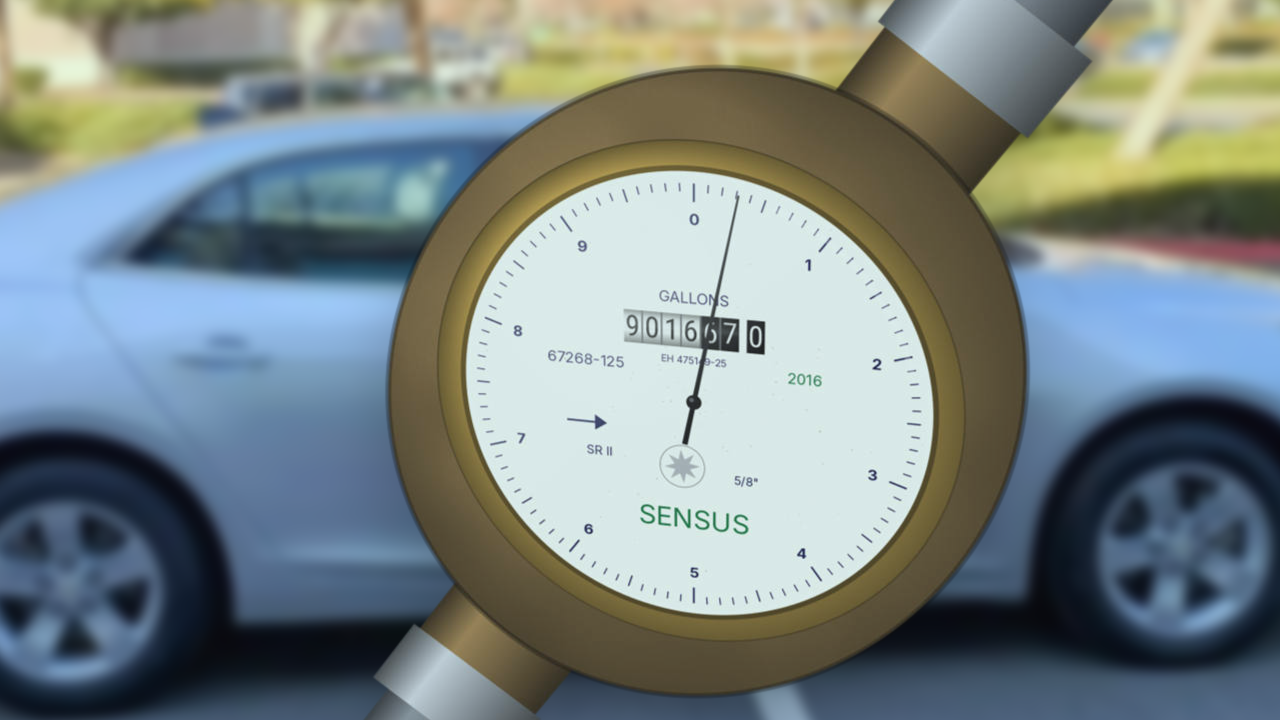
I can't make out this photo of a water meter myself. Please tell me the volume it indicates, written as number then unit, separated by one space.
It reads 9016670.3 gal
